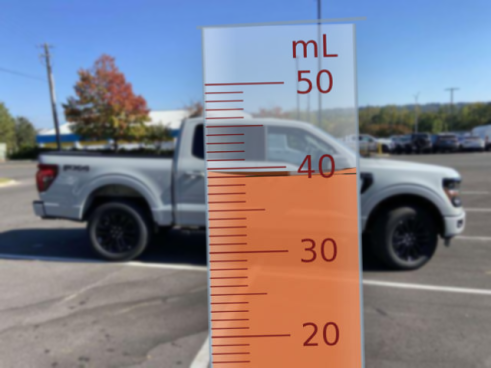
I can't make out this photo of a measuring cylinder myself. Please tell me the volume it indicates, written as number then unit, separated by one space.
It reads 39 mL
